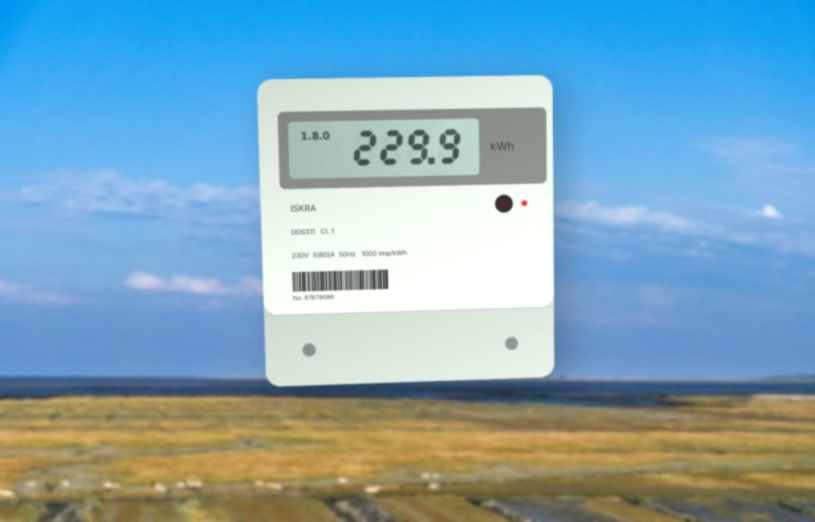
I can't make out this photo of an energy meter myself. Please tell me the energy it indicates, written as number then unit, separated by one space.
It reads 229.9 kWh
